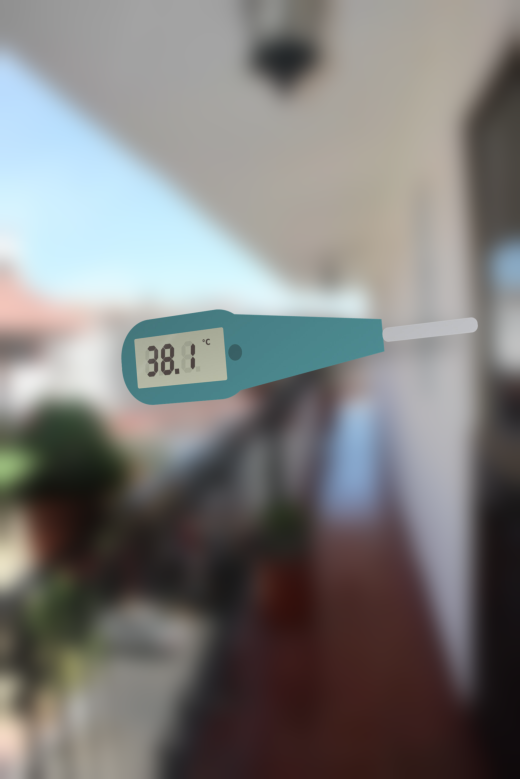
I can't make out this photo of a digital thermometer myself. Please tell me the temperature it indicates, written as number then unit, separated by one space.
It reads 38.1 °C
